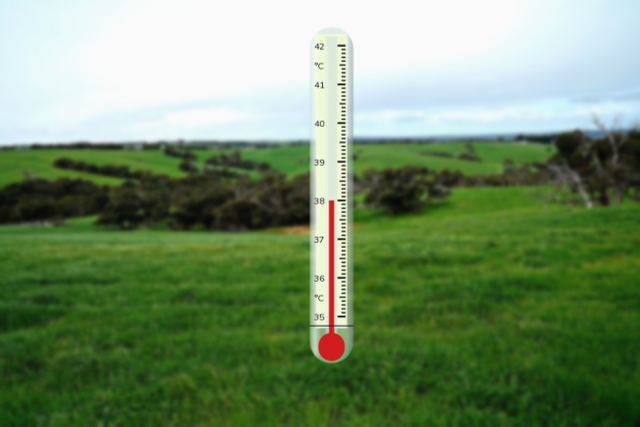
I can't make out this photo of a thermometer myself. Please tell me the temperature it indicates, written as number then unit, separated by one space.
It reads 38 °C
